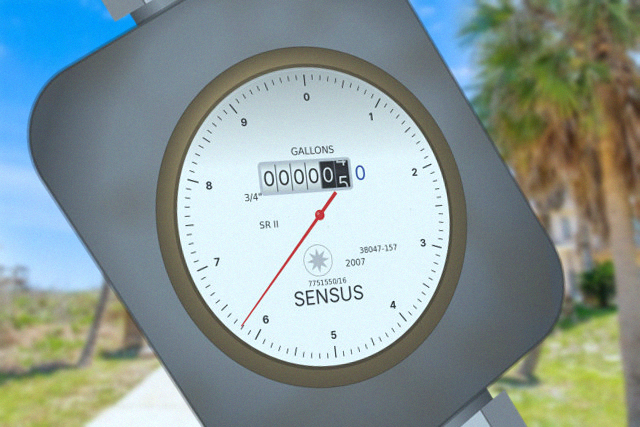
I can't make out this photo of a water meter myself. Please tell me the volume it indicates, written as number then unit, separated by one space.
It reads 46.2 gal
